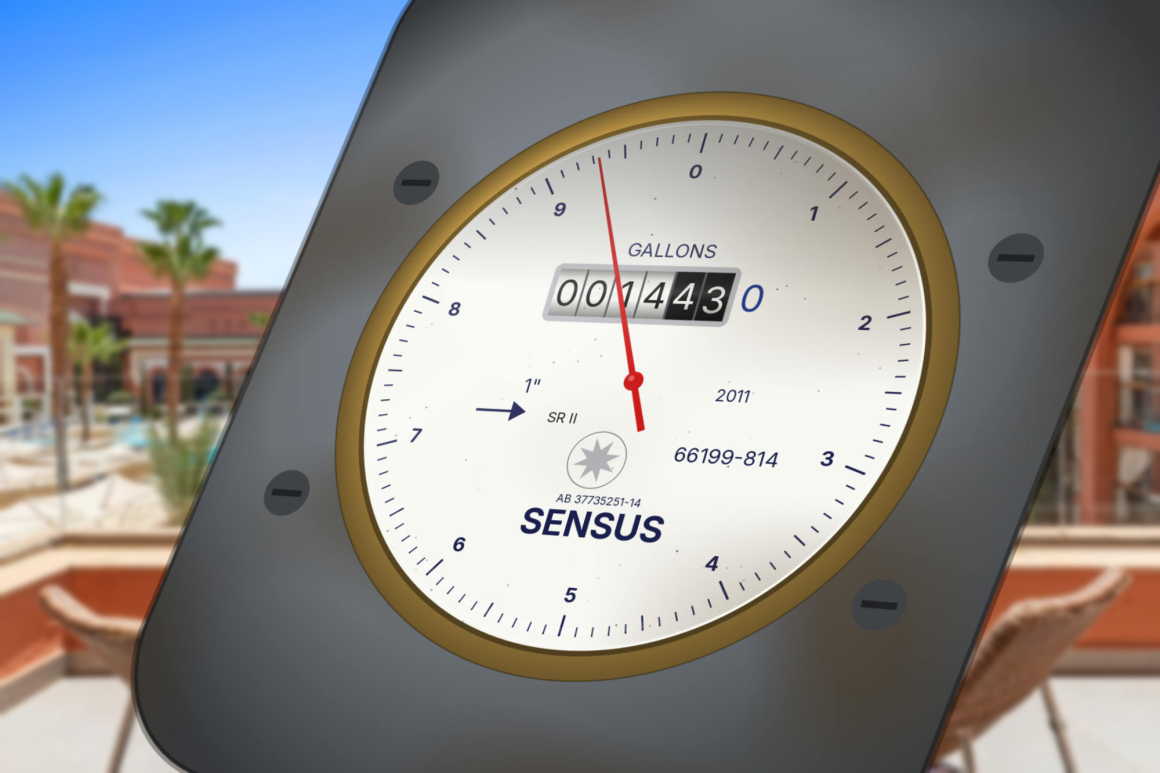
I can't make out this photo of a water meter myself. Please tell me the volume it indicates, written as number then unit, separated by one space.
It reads 14429.3 gal
